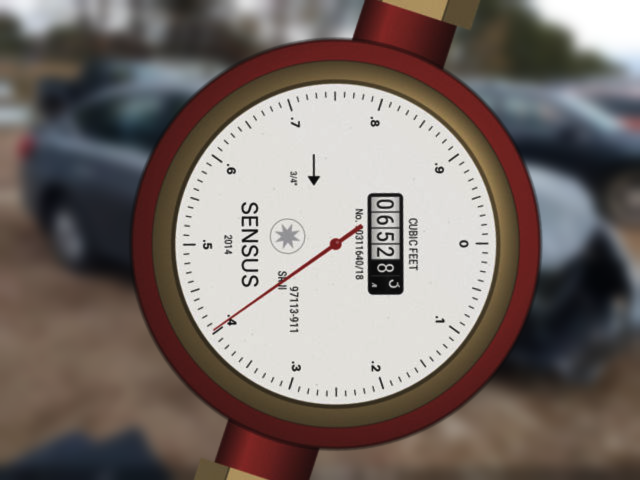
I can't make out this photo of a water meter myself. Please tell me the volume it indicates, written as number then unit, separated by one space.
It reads 65283.40 ft³
